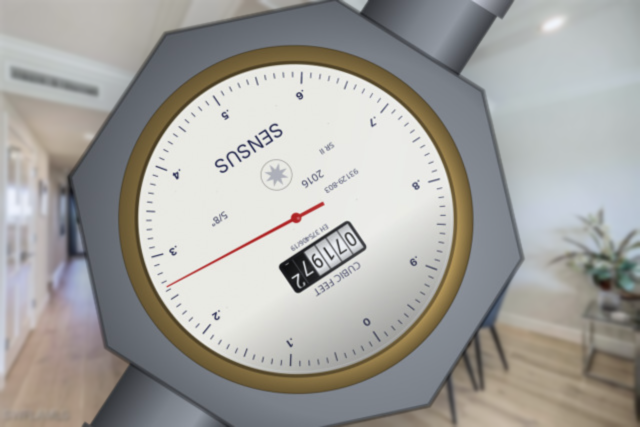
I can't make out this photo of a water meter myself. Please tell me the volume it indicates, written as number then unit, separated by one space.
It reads 71972.26 ft³
